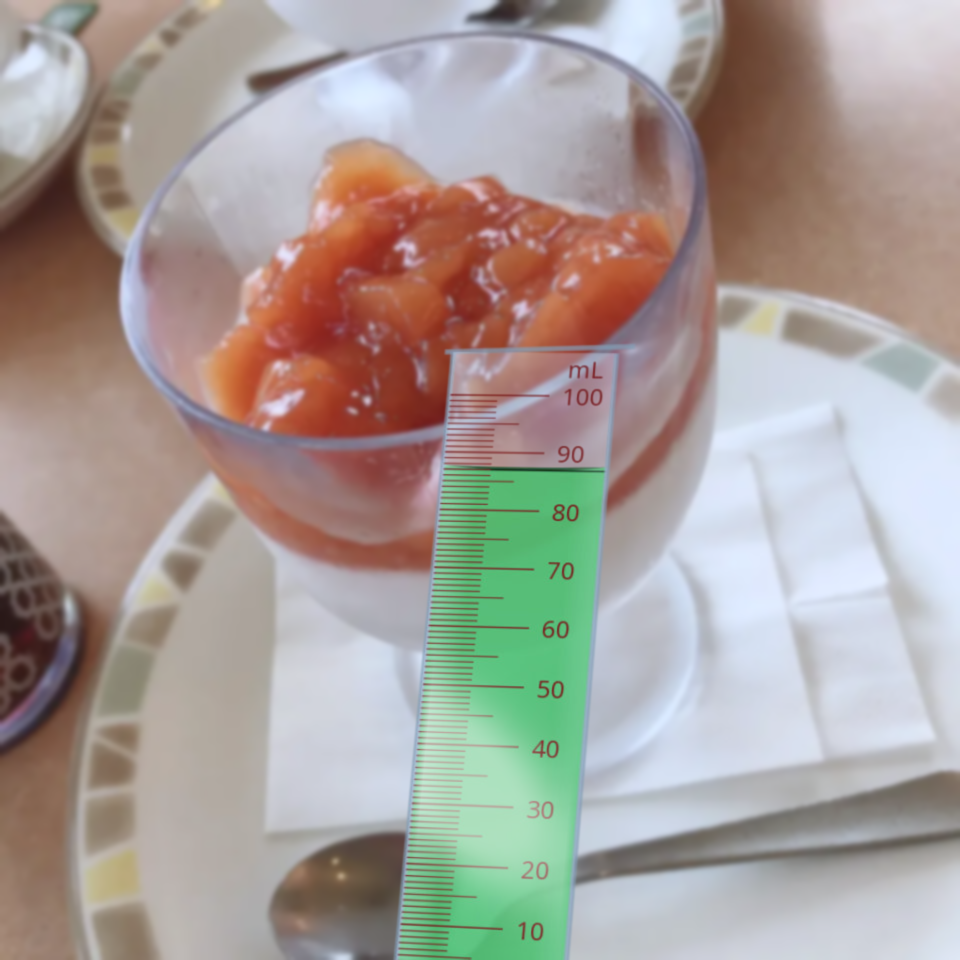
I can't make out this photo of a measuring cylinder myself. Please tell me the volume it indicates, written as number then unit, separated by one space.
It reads 87 mL
